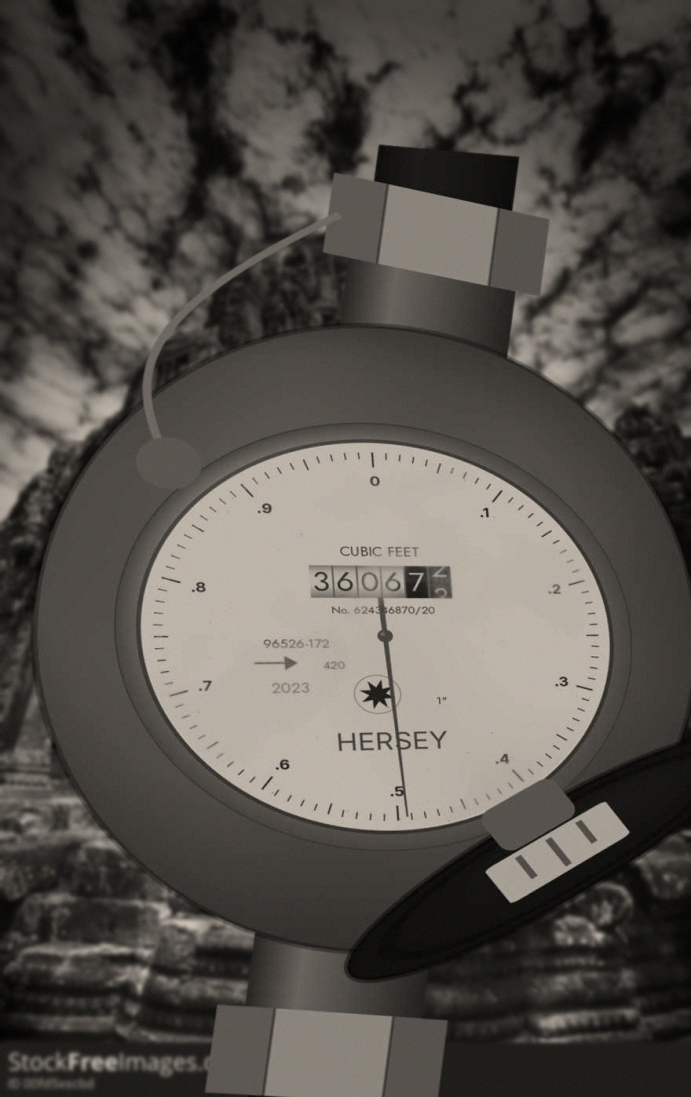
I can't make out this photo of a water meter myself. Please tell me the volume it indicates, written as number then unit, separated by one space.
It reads 360672.49 ft³
